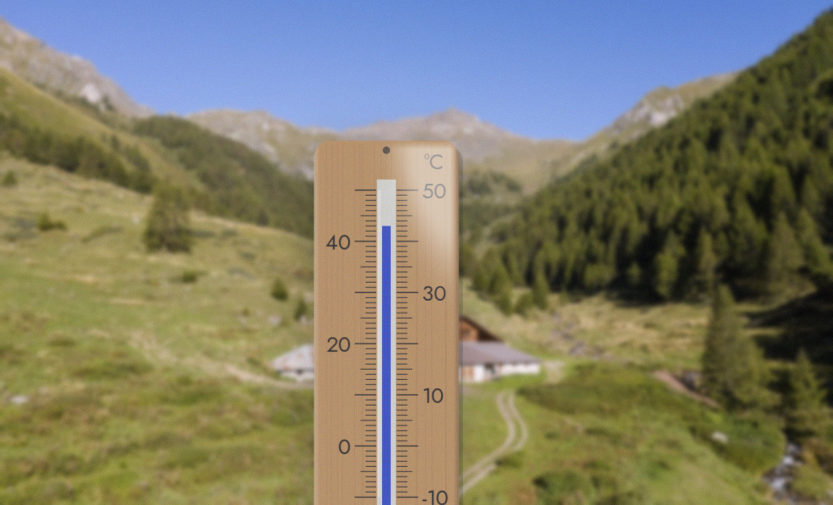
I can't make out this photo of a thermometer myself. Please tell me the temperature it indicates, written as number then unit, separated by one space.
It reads 43 °C
